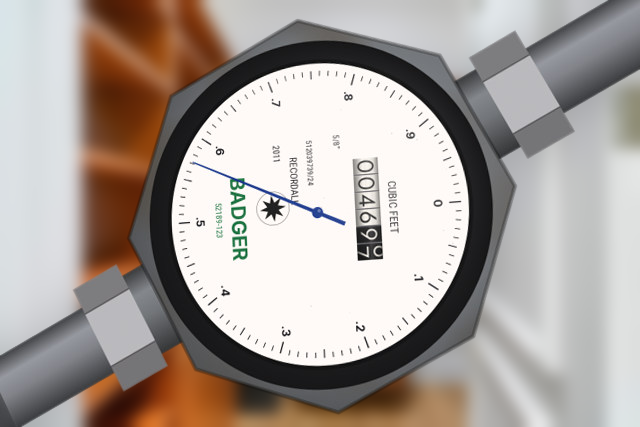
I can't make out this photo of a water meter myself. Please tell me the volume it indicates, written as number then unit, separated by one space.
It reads 4696.57 ft³
